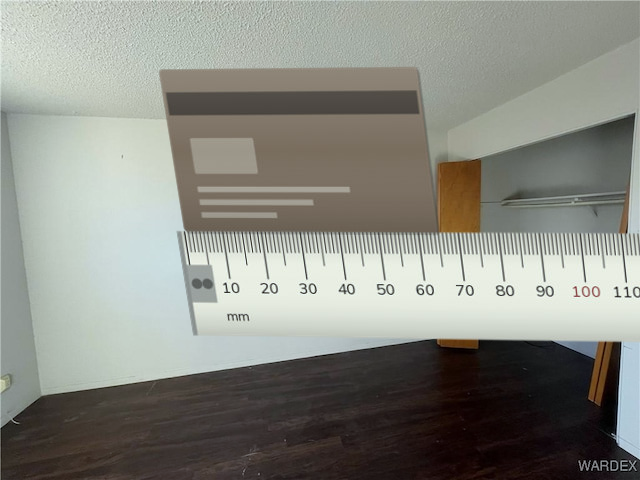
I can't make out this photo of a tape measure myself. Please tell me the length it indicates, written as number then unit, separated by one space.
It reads 65 mm
